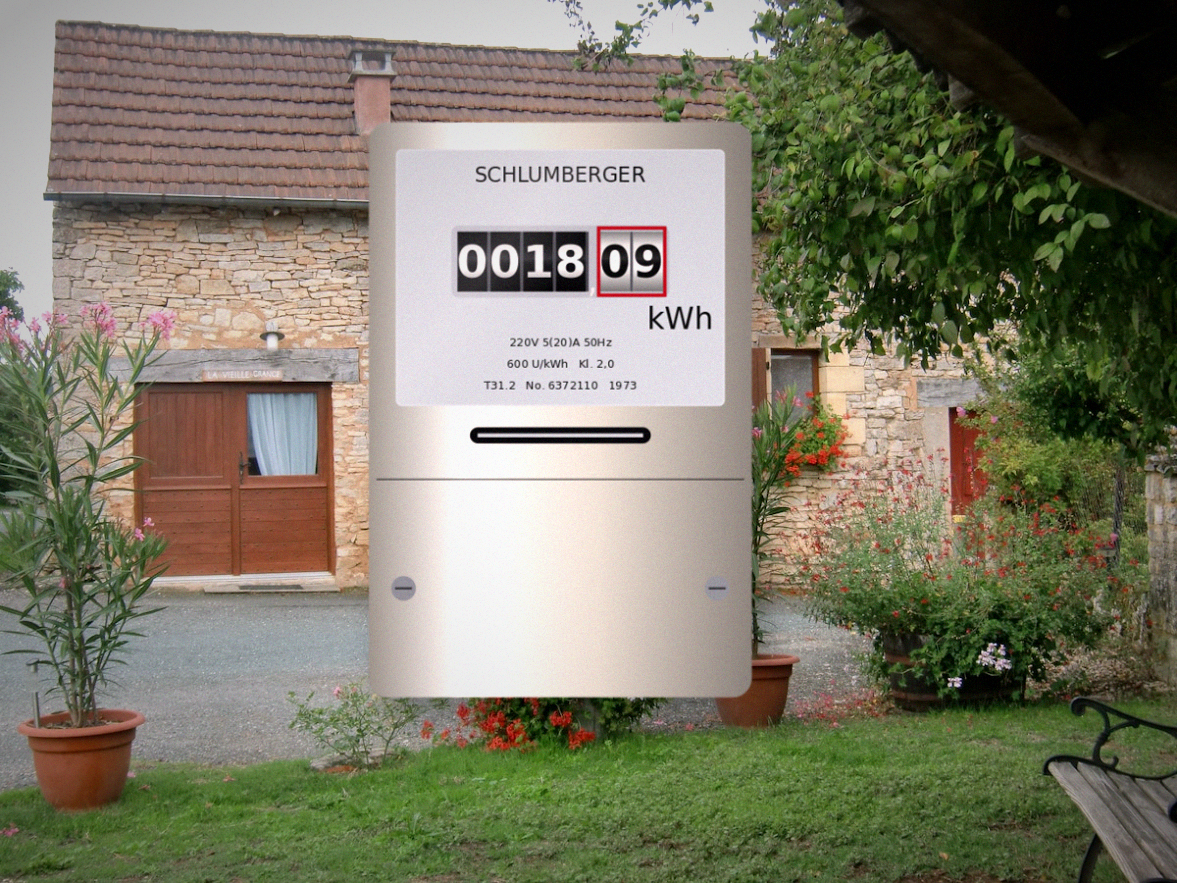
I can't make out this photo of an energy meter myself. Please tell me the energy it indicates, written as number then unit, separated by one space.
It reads 18.09 kWh
